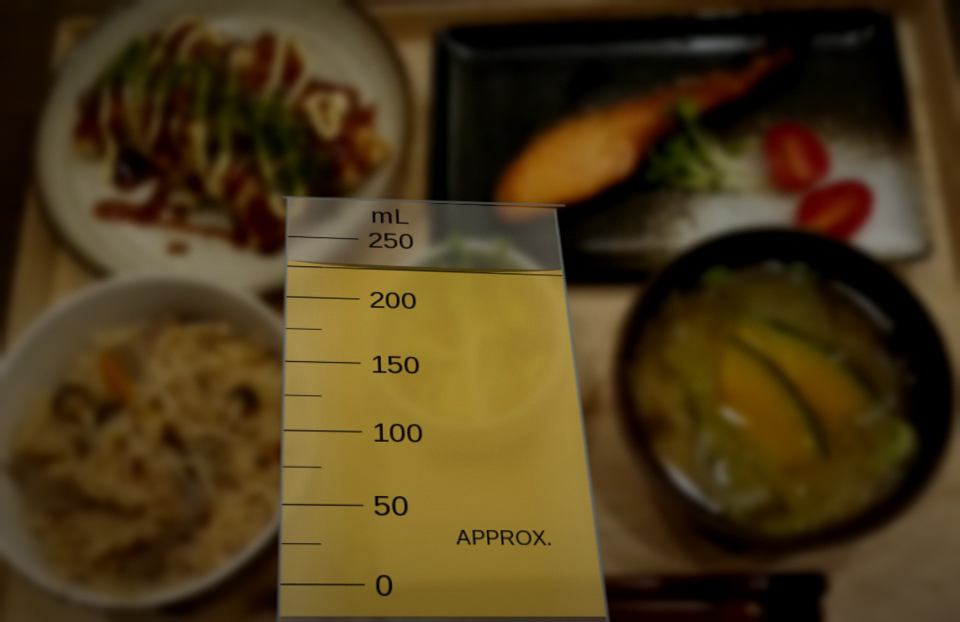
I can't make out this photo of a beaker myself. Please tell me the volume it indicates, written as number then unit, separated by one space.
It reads 225 mL
